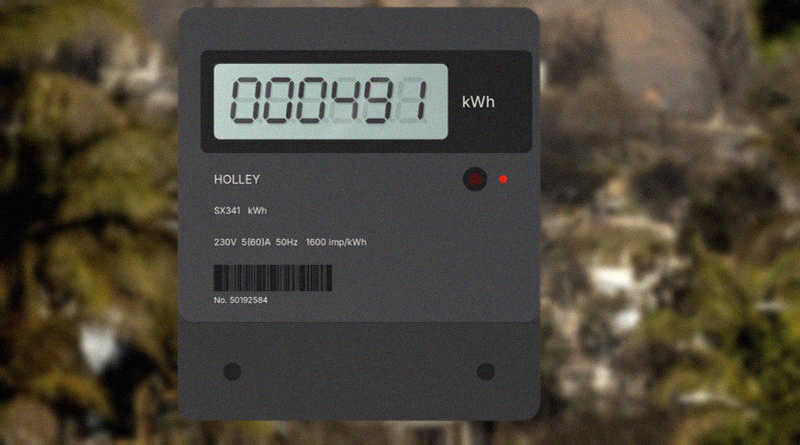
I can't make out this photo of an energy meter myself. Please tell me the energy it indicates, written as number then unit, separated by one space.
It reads 491 kWh
